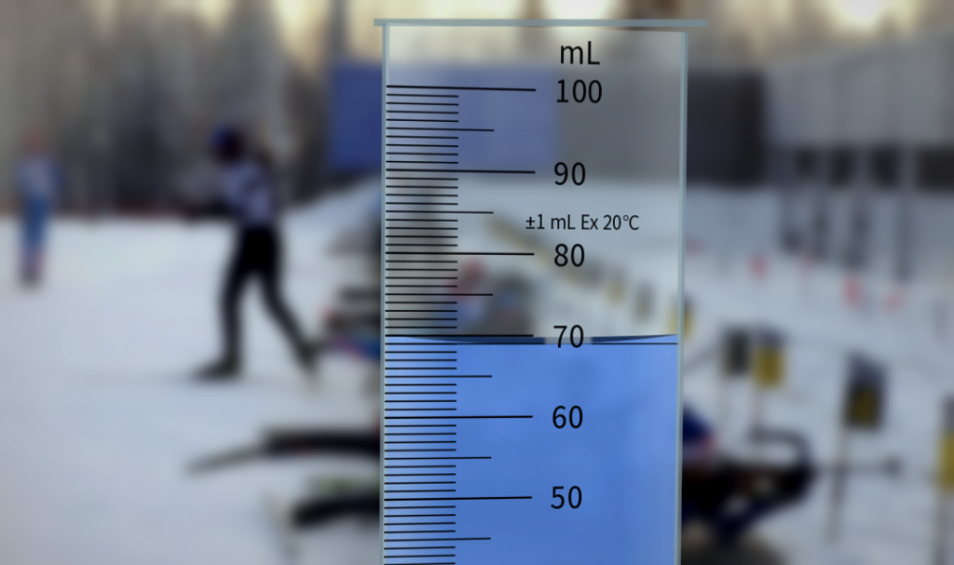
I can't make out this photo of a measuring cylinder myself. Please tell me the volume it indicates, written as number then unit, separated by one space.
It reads 69 mL
